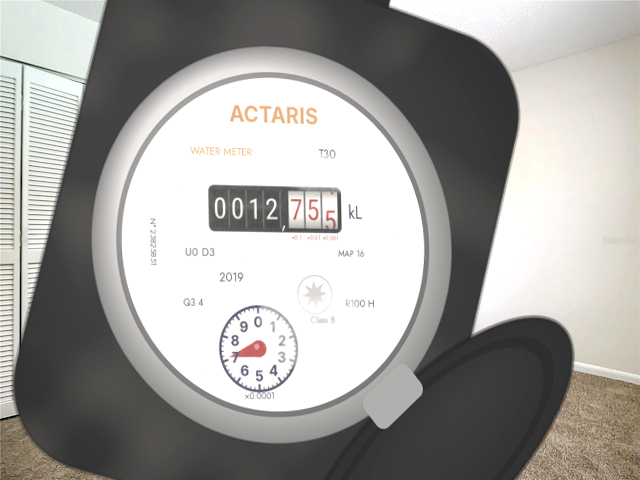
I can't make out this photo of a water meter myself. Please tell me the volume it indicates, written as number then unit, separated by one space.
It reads 12.7547 kL
